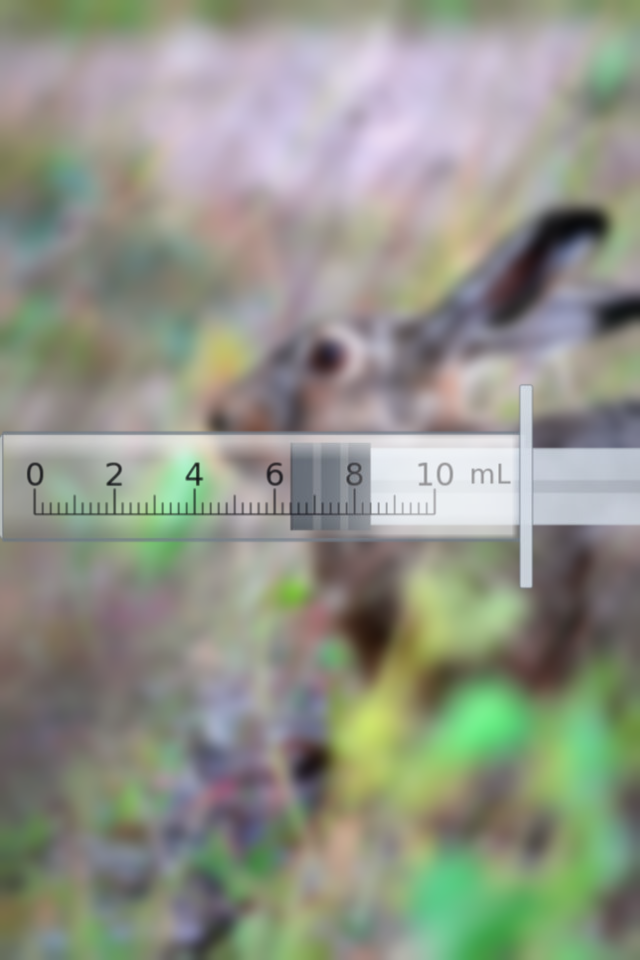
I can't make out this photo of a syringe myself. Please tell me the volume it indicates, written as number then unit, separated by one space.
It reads 6.4 mL
